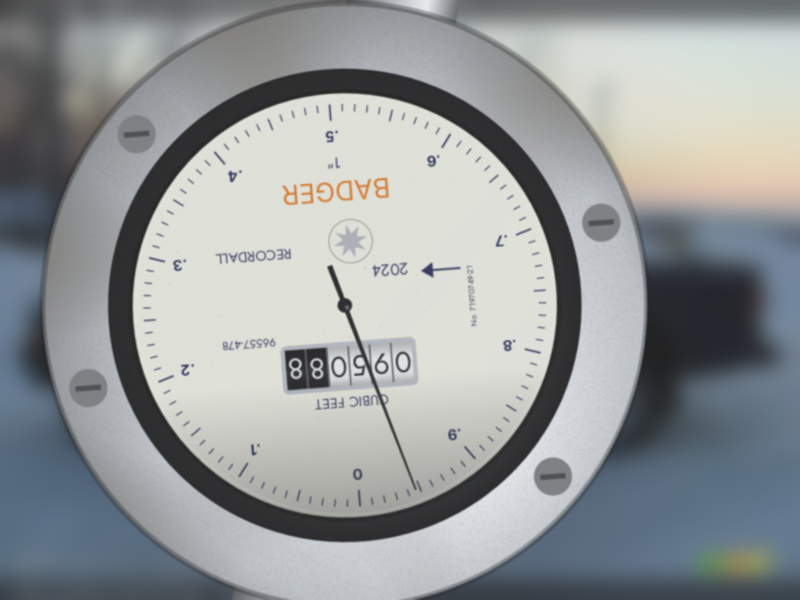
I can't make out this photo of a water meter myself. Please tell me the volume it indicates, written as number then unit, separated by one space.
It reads 95087.95 ft³
